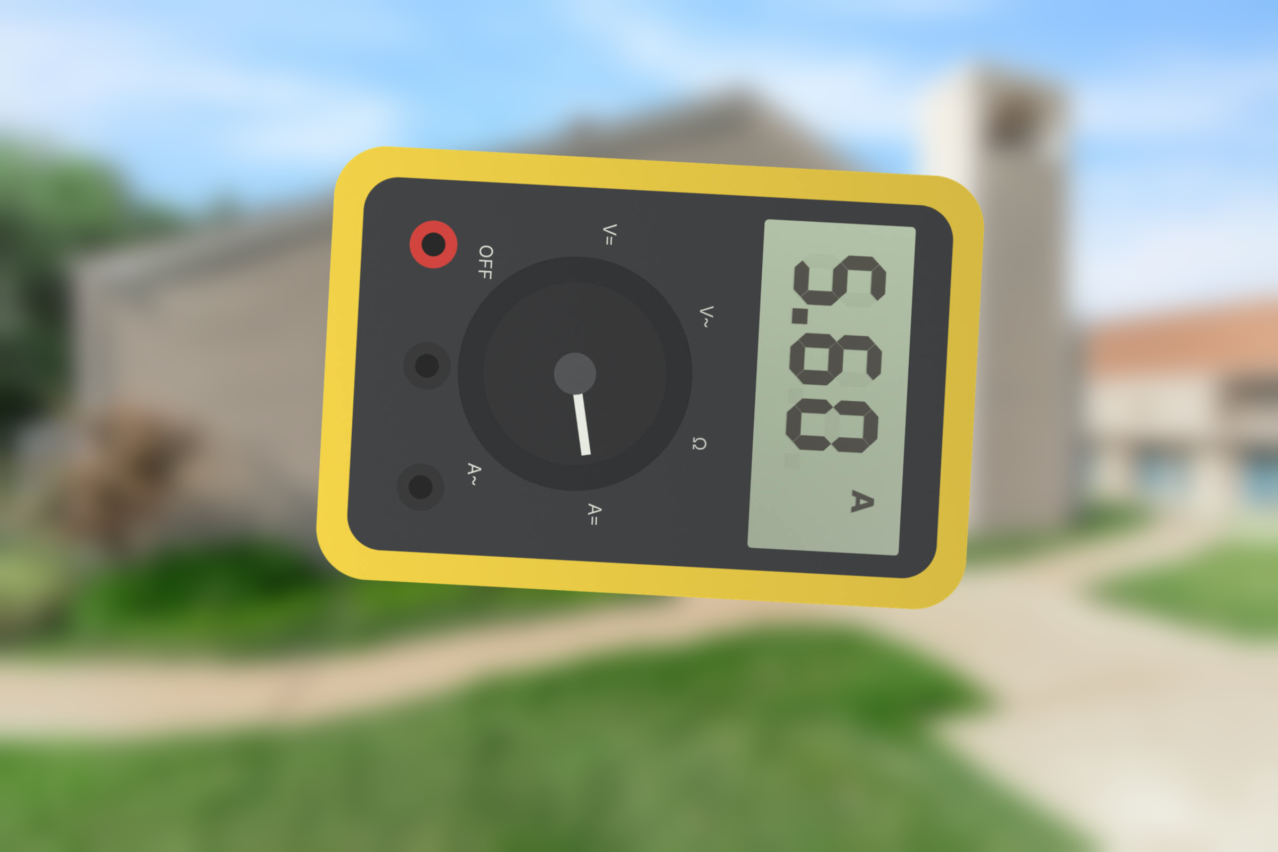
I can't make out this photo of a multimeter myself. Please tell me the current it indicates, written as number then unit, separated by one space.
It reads 5.60 A
